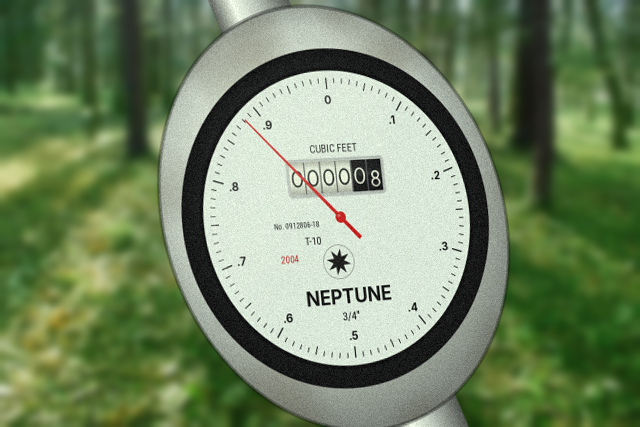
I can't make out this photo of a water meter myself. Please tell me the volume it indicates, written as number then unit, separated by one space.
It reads 7.88 ft³
